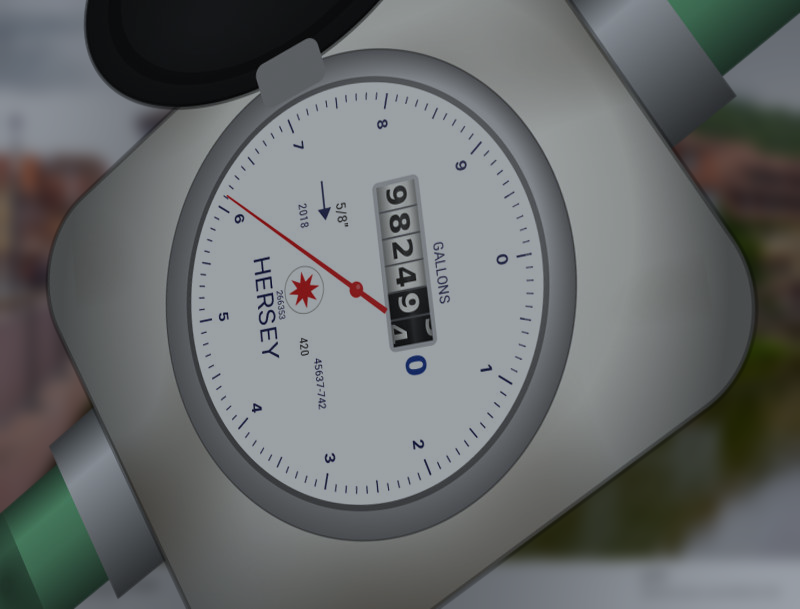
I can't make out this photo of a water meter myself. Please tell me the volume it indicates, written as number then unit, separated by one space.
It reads 9824936.1 gal
